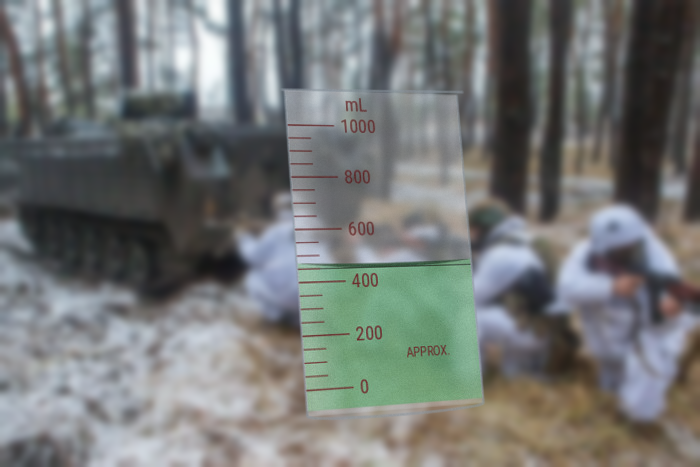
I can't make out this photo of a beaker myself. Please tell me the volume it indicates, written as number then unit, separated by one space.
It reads 450 mL
